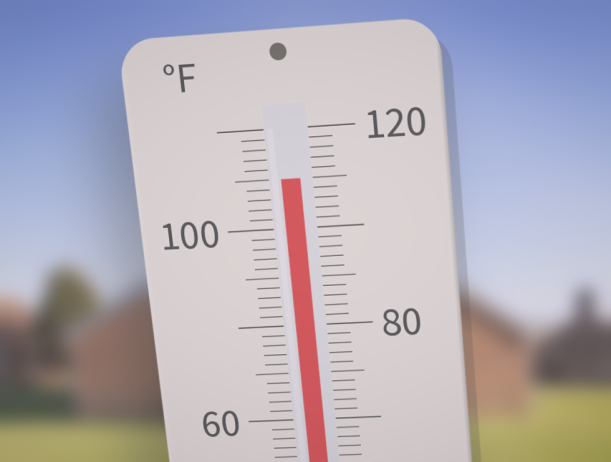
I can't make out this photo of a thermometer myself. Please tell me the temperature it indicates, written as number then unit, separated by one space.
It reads 110 °F
